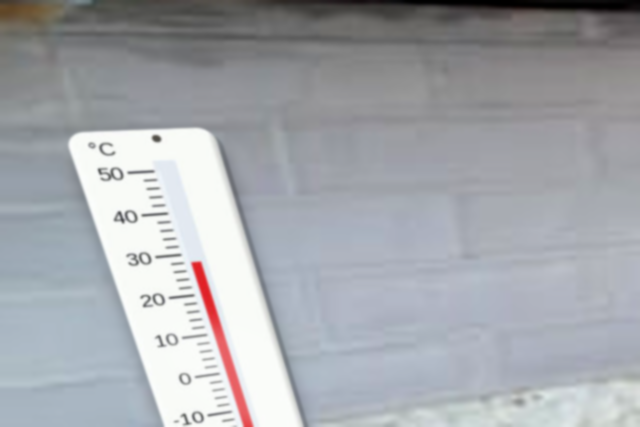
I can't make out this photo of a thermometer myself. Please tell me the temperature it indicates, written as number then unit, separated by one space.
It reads 28 °C
